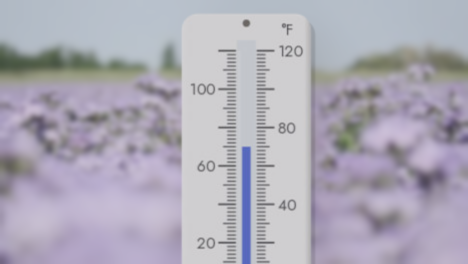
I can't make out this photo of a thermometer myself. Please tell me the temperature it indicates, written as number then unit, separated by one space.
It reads 70 °F
